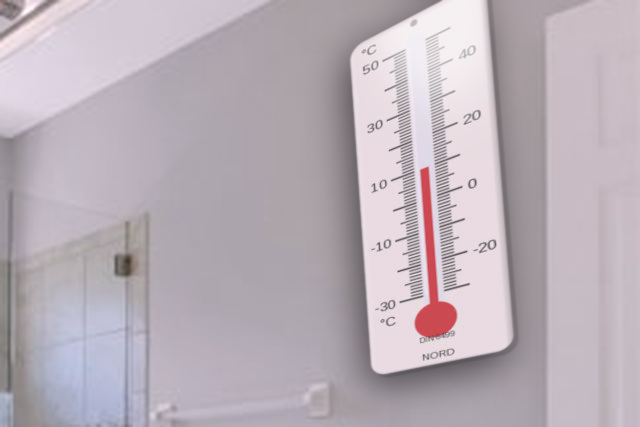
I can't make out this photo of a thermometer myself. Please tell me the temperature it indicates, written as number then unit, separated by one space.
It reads 10 °C
